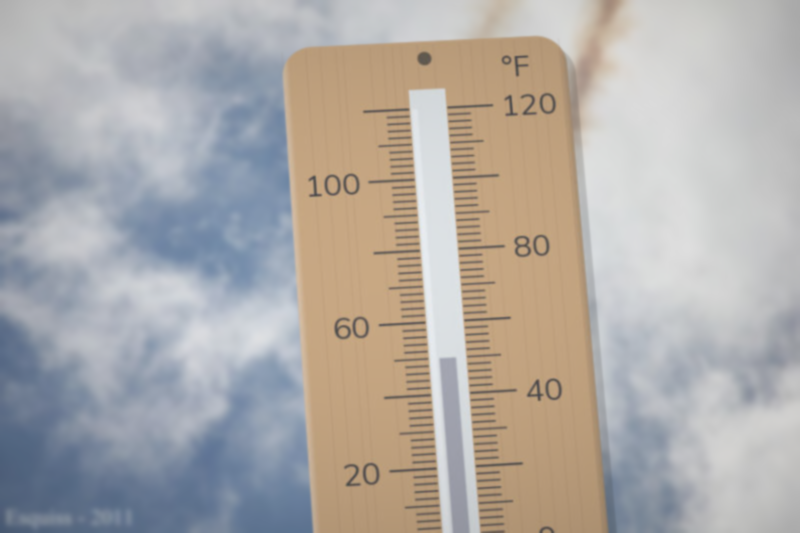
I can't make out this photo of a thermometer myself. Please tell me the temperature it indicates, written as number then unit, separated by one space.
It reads 50 °F
